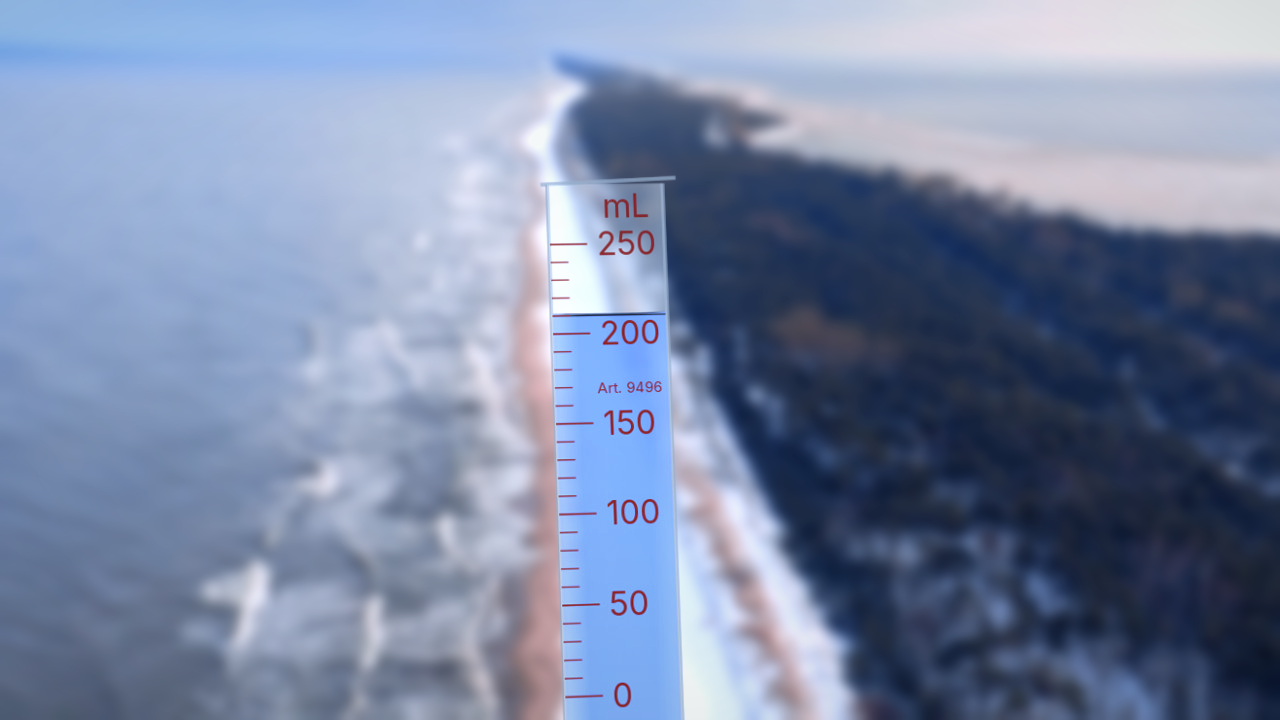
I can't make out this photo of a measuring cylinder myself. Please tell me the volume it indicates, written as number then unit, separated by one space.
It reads 210 mL
